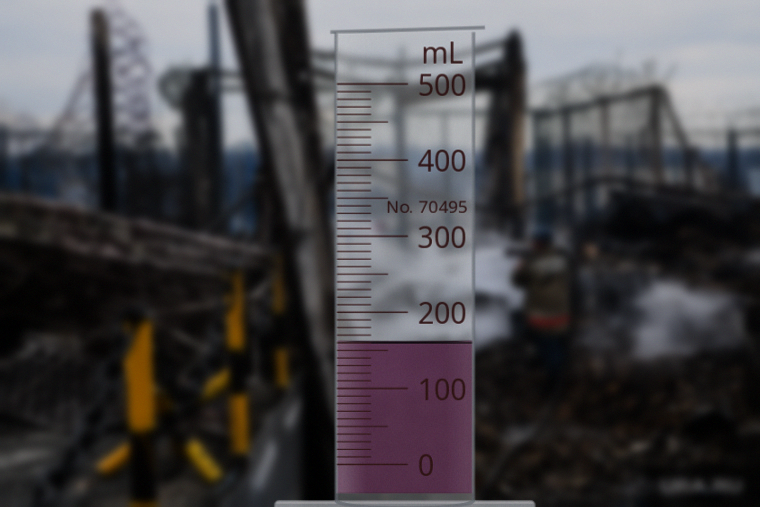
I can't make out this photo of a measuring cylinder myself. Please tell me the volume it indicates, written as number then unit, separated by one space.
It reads 160 mL
